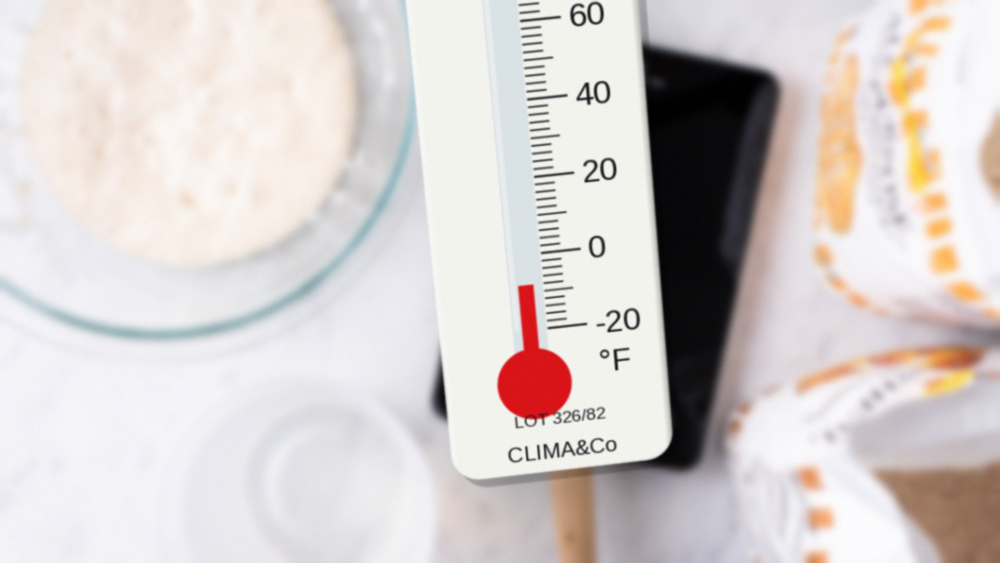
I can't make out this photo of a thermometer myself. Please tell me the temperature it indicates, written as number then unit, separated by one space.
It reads -8 °F
